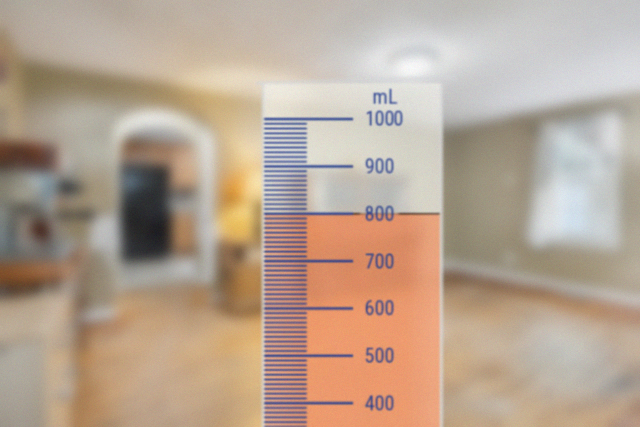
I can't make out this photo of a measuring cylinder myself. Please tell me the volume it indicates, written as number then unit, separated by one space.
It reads 800 mL
